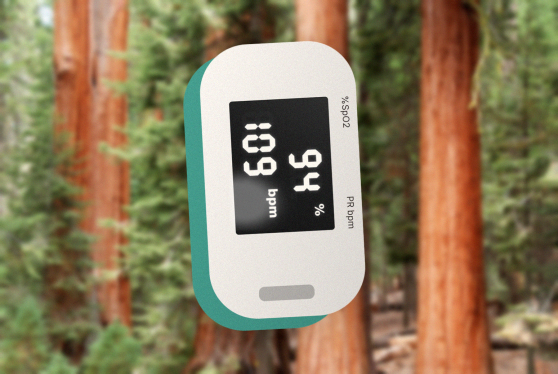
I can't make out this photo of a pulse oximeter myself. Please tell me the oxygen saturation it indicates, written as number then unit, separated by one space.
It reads 94 %
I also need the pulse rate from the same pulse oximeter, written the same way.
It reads 109 bpm
